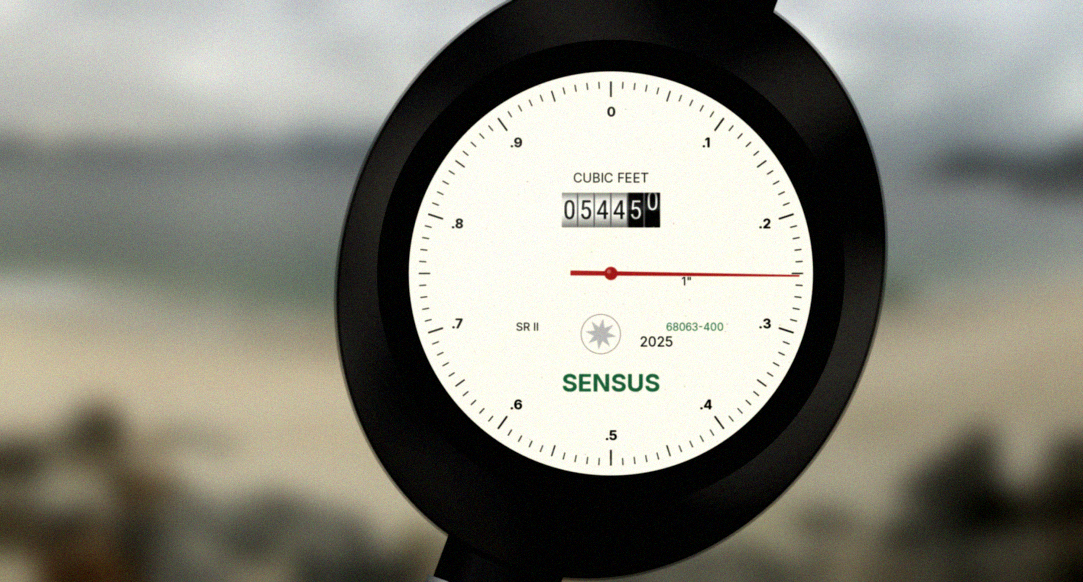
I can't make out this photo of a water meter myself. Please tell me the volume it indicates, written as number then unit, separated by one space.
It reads 54450.25 ft³
